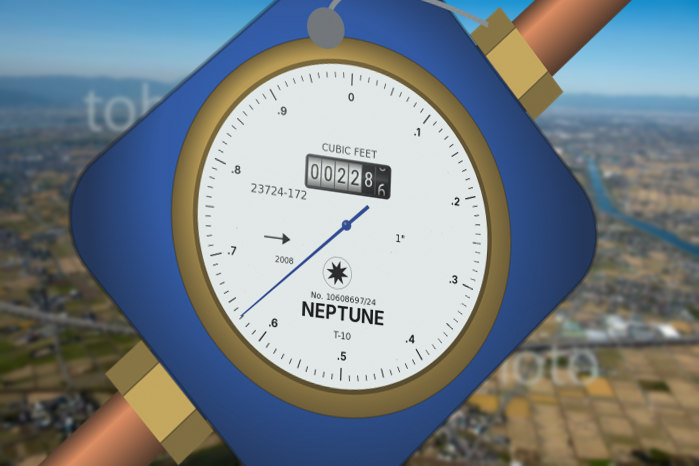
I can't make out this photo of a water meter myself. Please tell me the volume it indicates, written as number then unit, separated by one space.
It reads 2285.63 ft³
